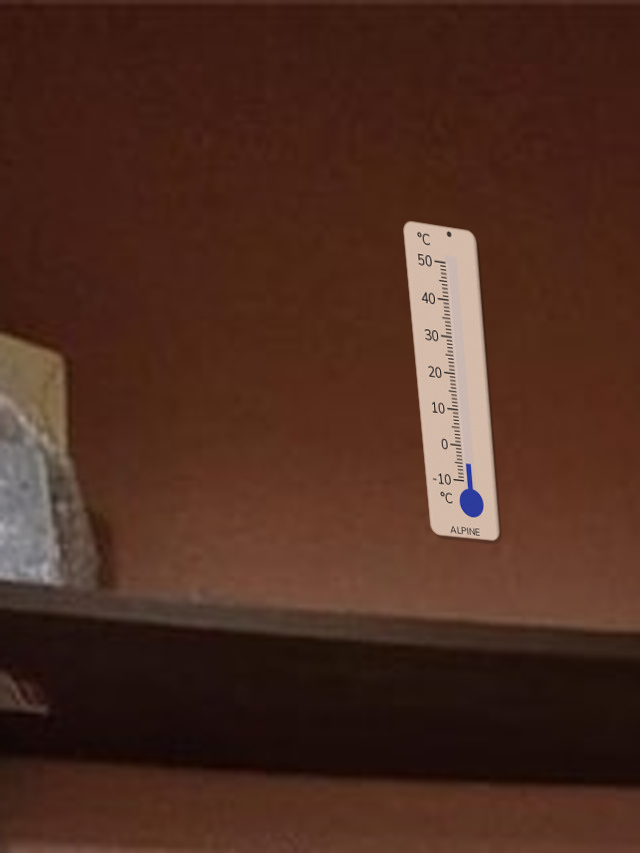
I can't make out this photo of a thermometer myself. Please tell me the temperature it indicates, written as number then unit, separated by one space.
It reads -5 °C
